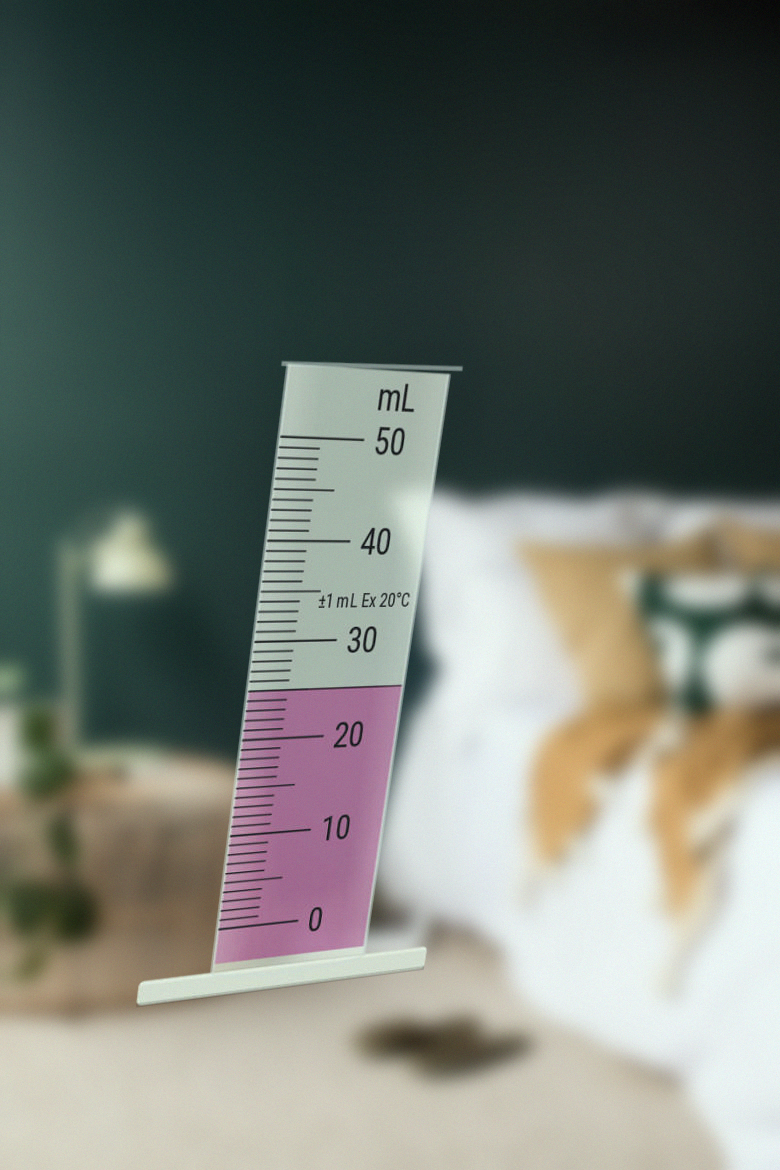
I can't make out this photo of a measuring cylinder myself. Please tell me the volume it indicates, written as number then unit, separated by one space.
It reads 25 mL
